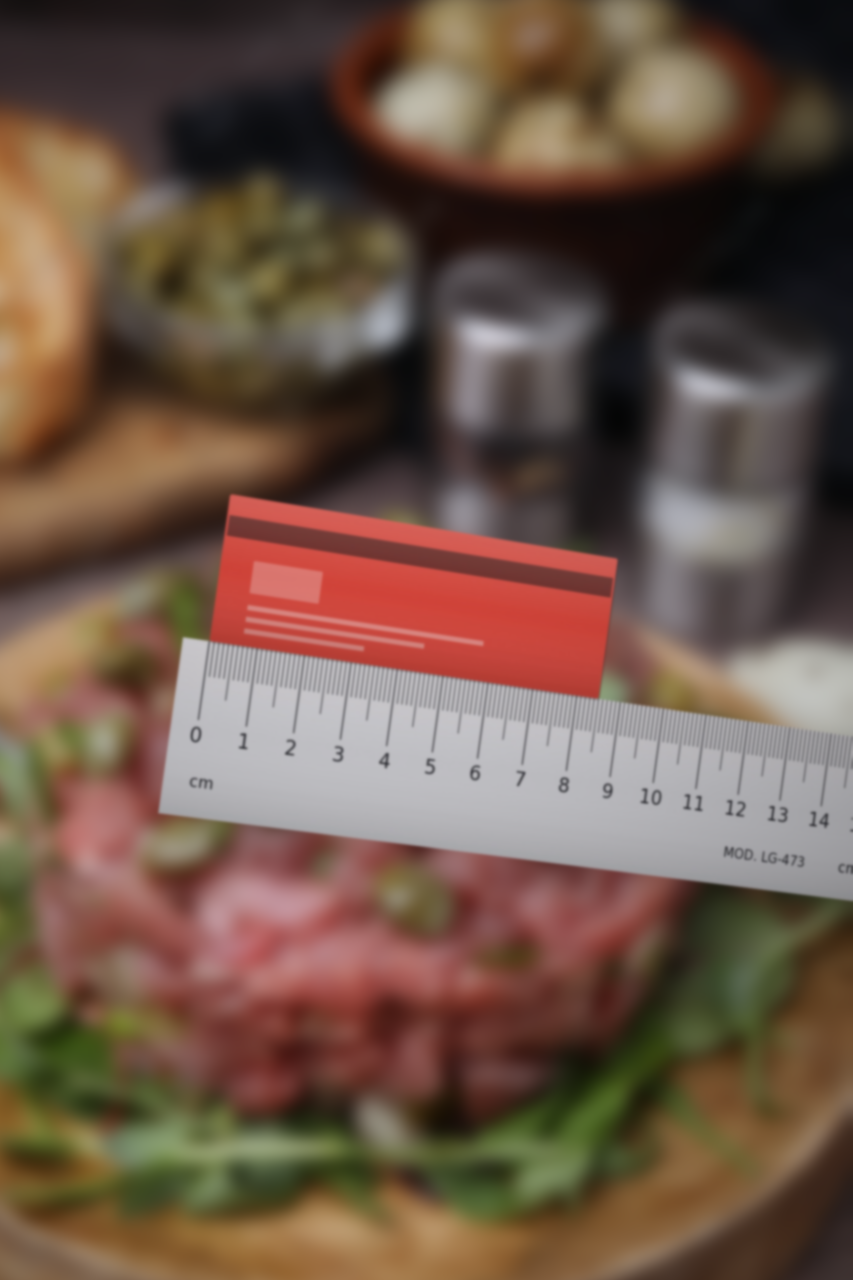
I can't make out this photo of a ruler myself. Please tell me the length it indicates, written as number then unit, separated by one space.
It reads 8.5 cm
